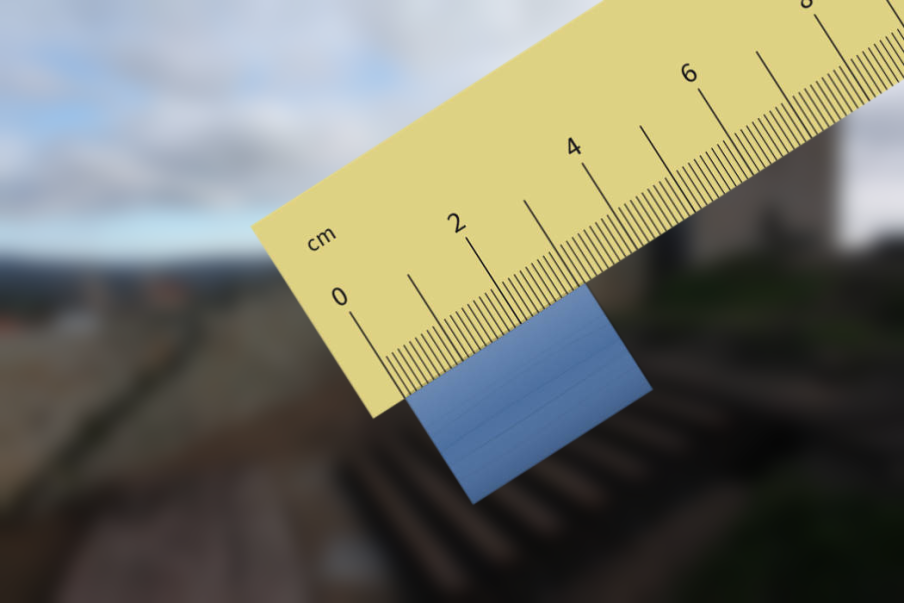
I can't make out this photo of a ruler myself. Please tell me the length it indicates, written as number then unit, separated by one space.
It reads 3.1 cm
